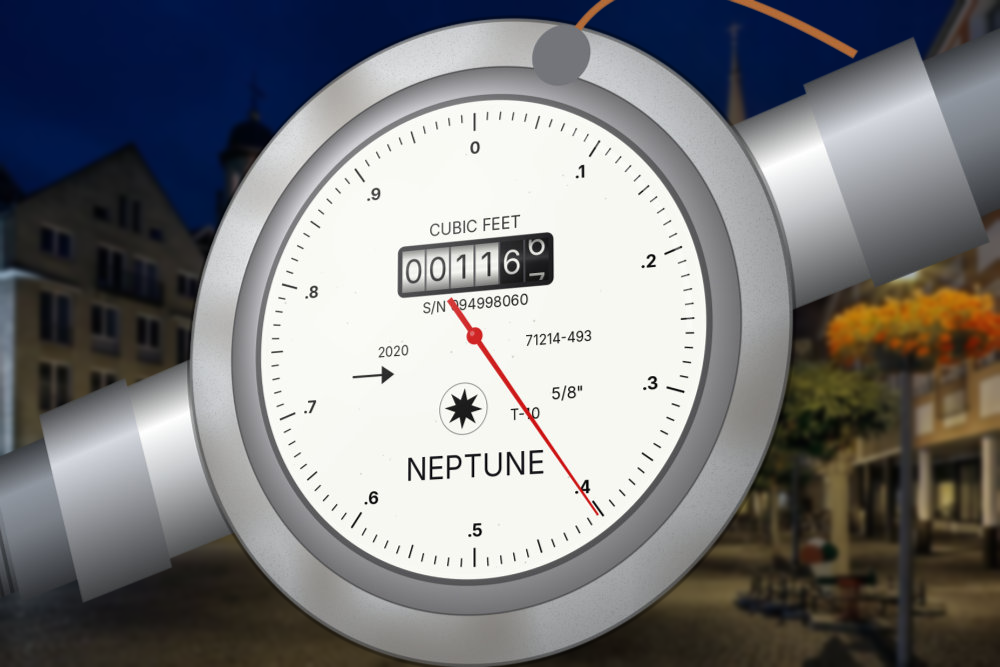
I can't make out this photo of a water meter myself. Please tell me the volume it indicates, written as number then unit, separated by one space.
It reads 1166.40 ft³
